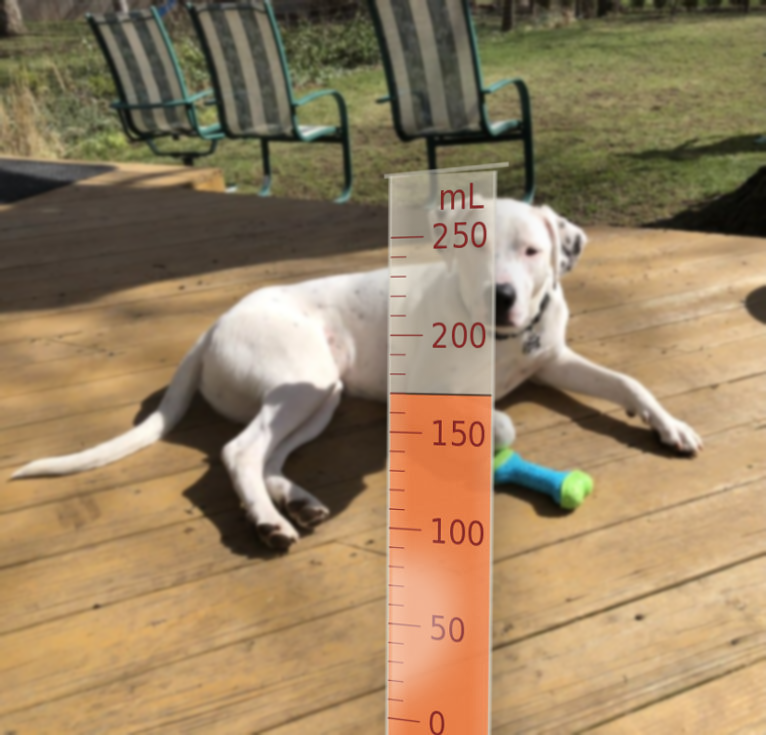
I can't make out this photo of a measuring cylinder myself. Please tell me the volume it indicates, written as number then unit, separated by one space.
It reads 170 mL
